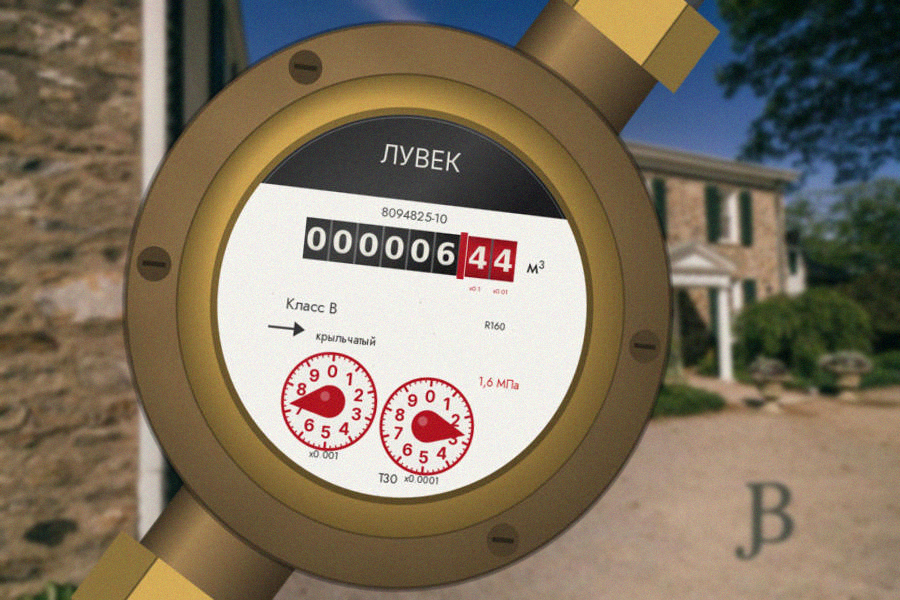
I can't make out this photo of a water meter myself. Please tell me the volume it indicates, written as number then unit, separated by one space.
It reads 6.4472 m³
